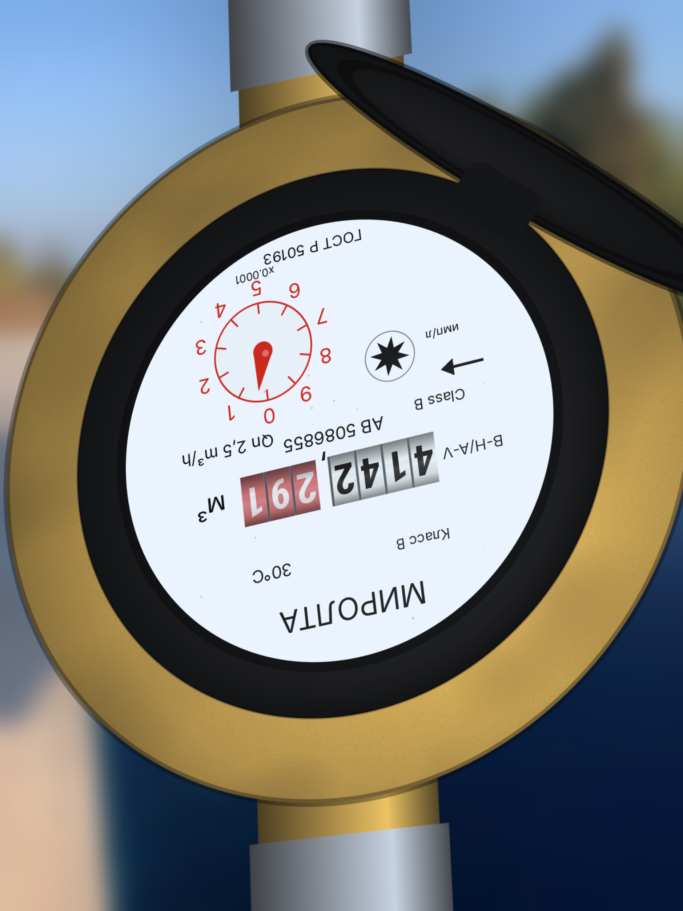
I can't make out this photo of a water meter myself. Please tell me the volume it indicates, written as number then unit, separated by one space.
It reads 4142.2910 m³
